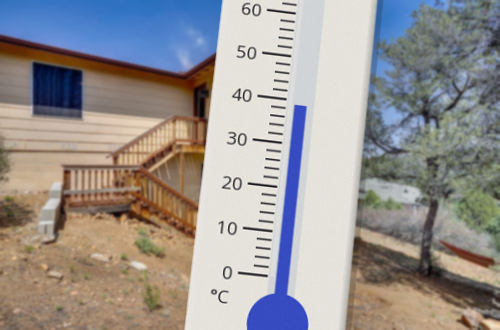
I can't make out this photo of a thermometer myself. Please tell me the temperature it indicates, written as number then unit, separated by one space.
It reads 39 °C
